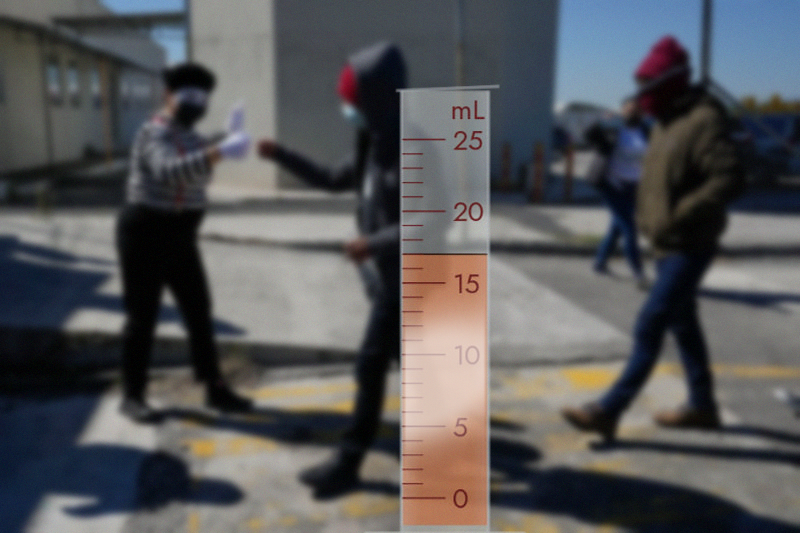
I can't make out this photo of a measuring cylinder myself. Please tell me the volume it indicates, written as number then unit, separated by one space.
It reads 17 mL
